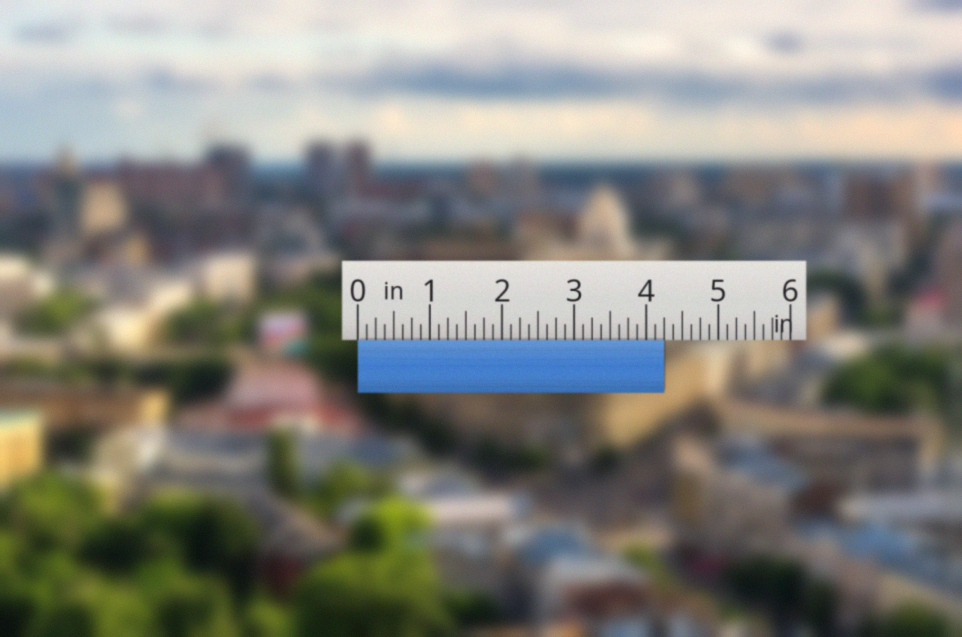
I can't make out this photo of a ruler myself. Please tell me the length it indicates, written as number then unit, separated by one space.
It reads 4.25 in
